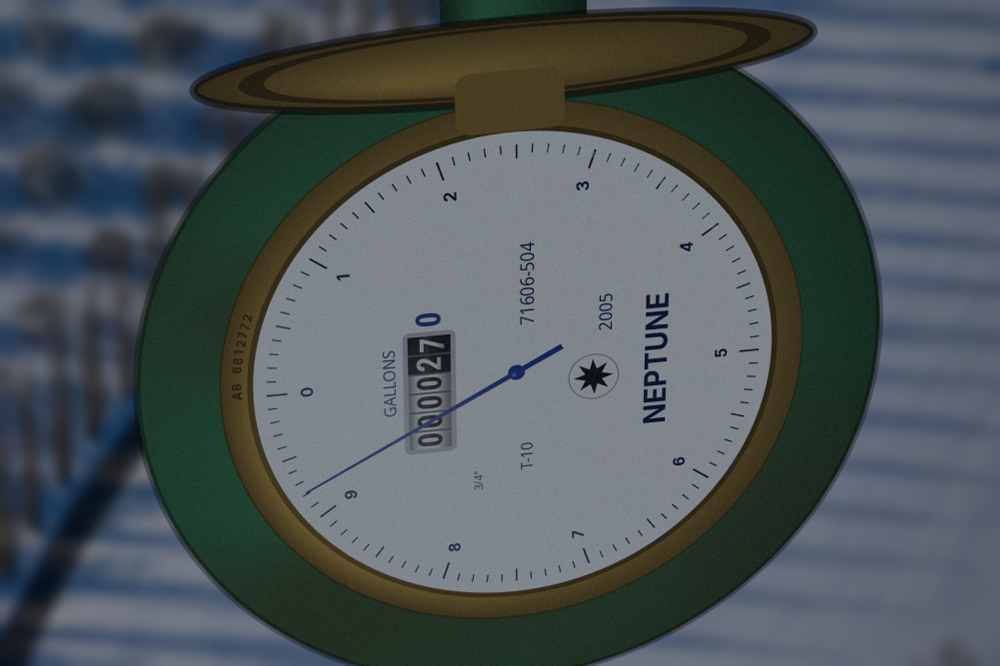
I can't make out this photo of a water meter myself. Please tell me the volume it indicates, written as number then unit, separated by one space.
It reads 269.2 gal
